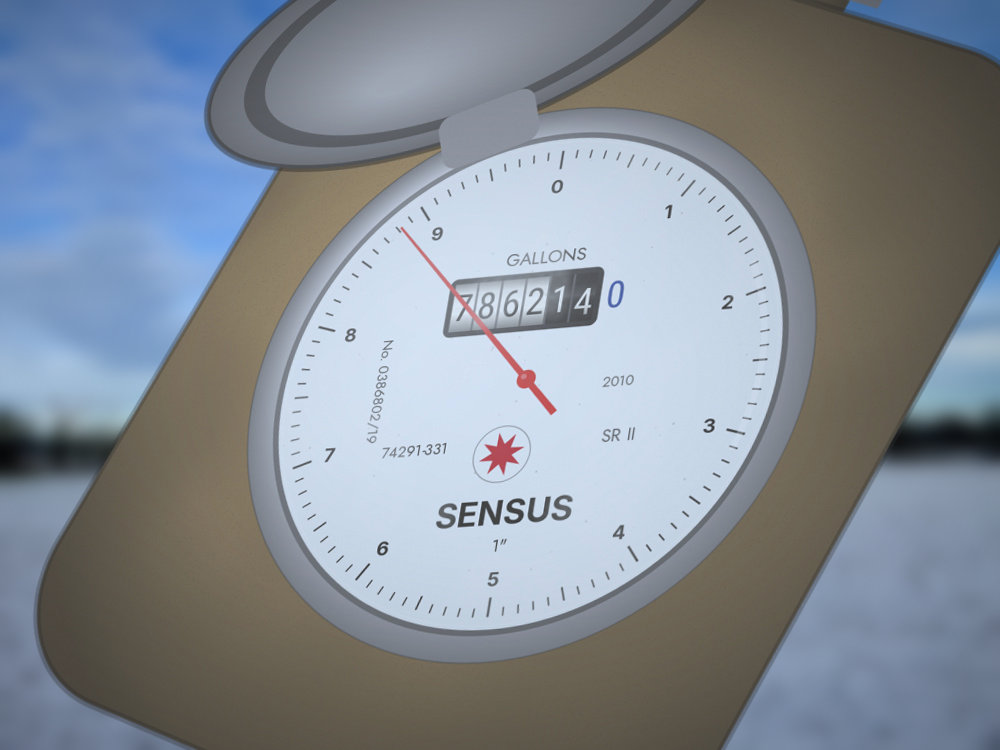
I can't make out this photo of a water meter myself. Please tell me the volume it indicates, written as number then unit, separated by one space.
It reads 7862138.8 gal
